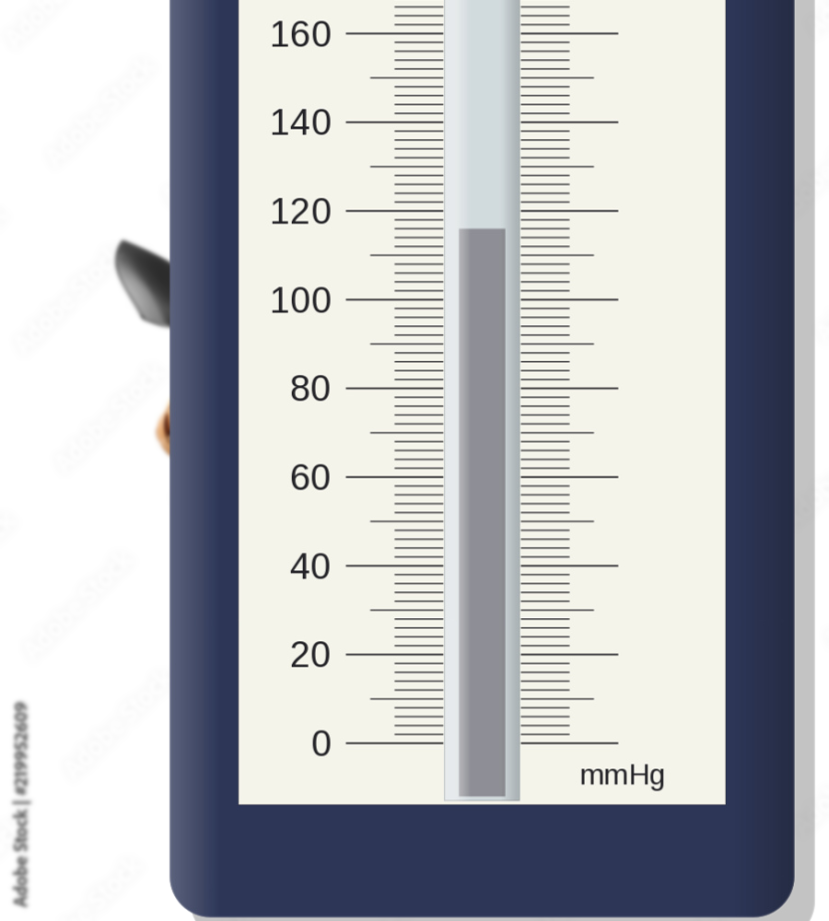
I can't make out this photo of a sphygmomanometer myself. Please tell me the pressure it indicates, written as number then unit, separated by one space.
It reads 116 mmHg
